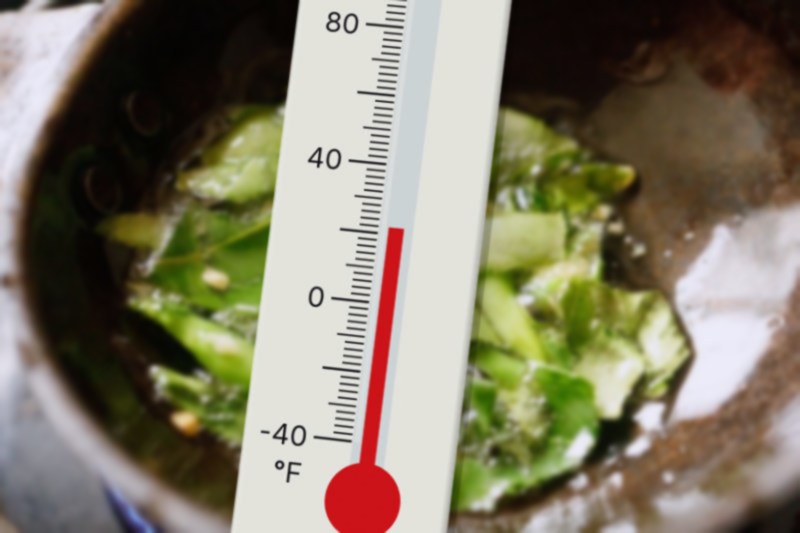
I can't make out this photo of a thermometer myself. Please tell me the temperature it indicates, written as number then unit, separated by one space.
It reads 22 °F
